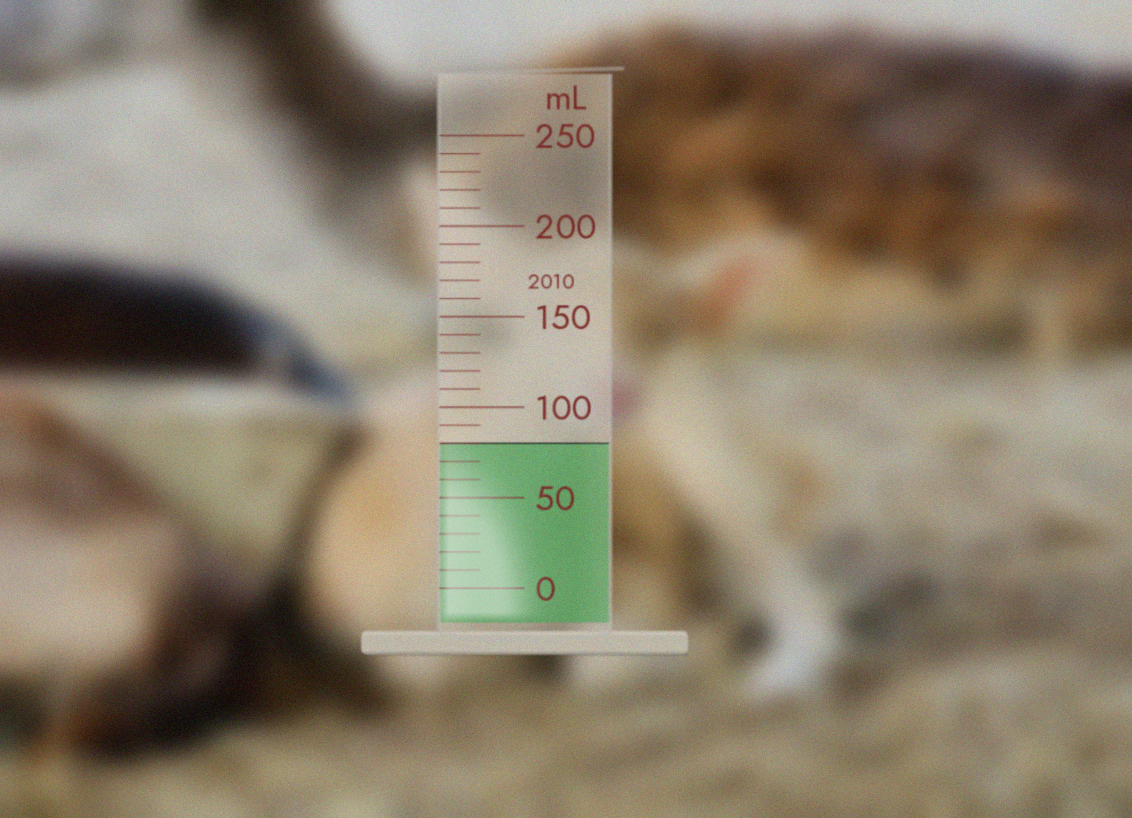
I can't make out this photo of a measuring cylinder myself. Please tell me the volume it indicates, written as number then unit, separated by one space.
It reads 80 mL
